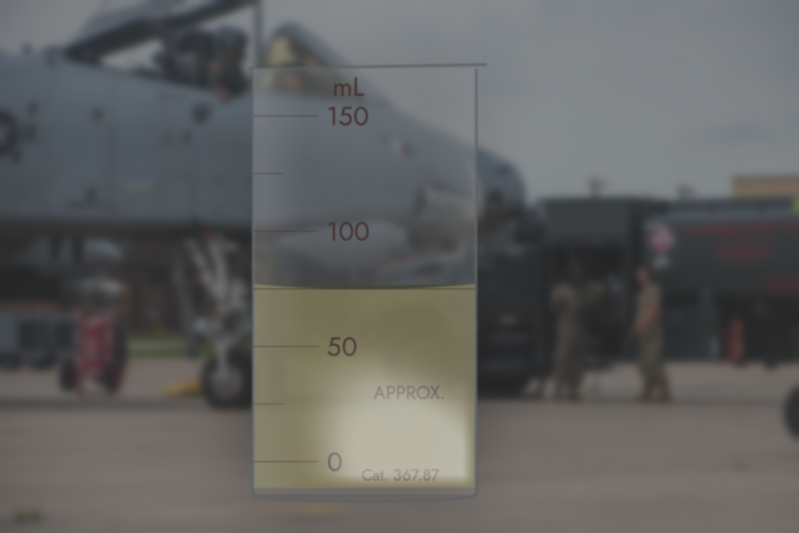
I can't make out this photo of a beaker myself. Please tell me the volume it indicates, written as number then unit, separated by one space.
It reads 75 mL
